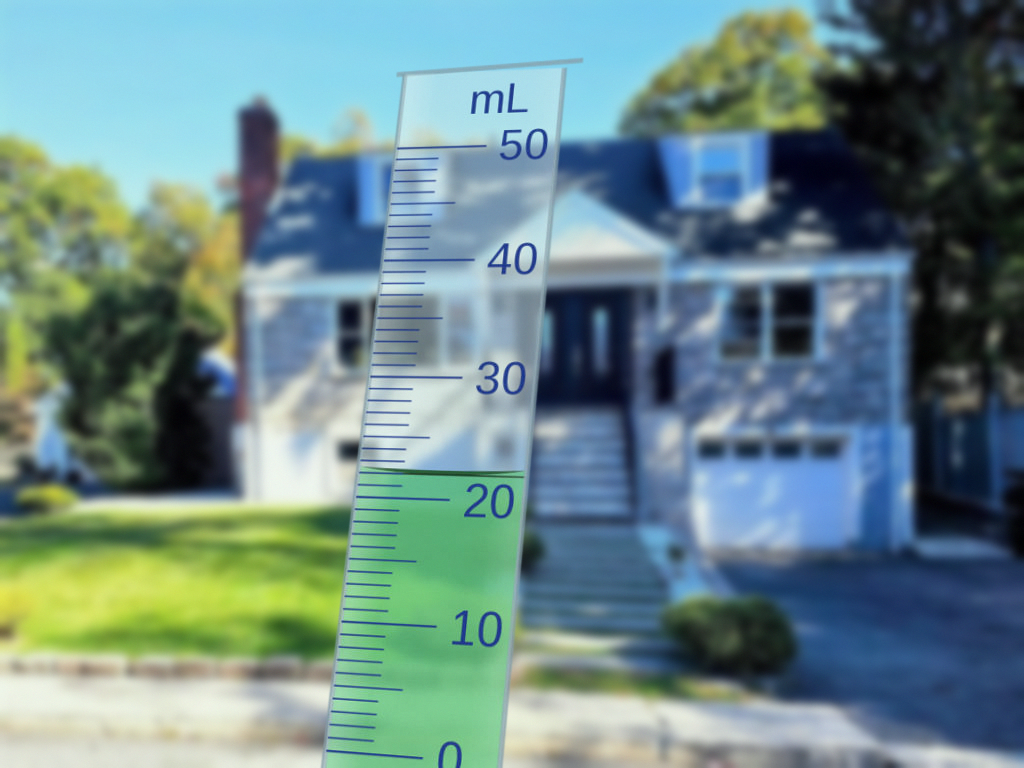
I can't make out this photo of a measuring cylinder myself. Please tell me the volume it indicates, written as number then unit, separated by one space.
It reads 22 mL
